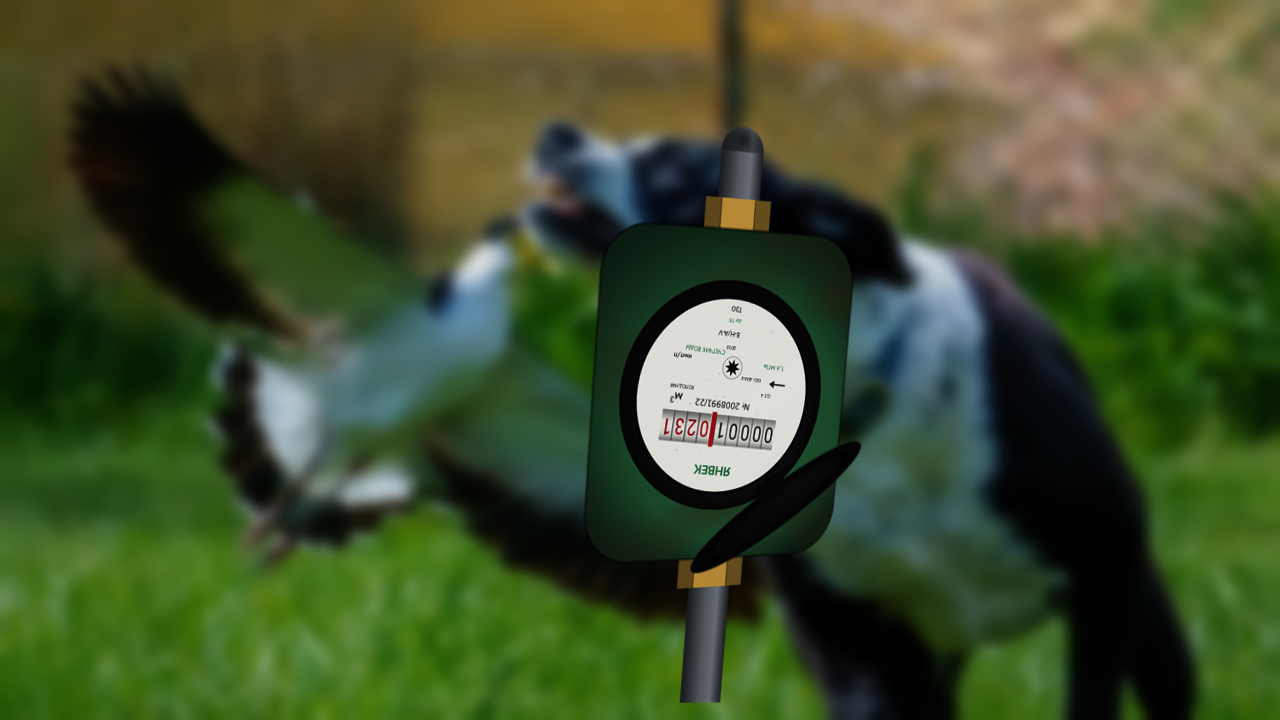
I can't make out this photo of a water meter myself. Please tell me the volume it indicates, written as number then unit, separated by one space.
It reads 1.0231 m³
